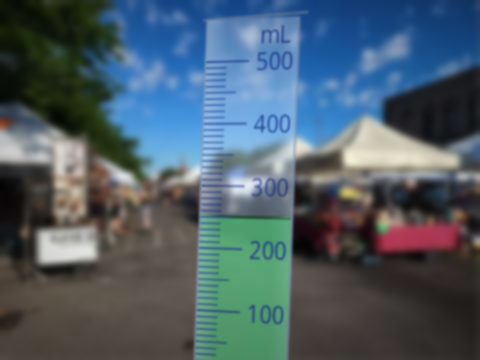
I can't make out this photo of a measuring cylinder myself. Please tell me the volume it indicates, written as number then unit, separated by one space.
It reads 250 mL
